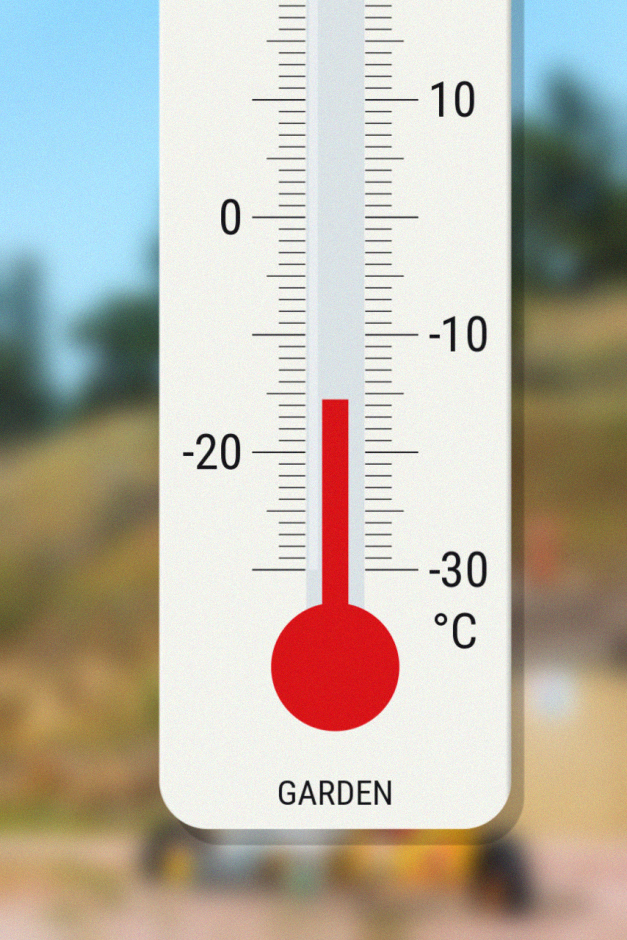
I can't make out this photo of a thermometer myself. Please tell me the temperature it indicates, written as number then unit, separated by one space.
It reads -15.5 °C
